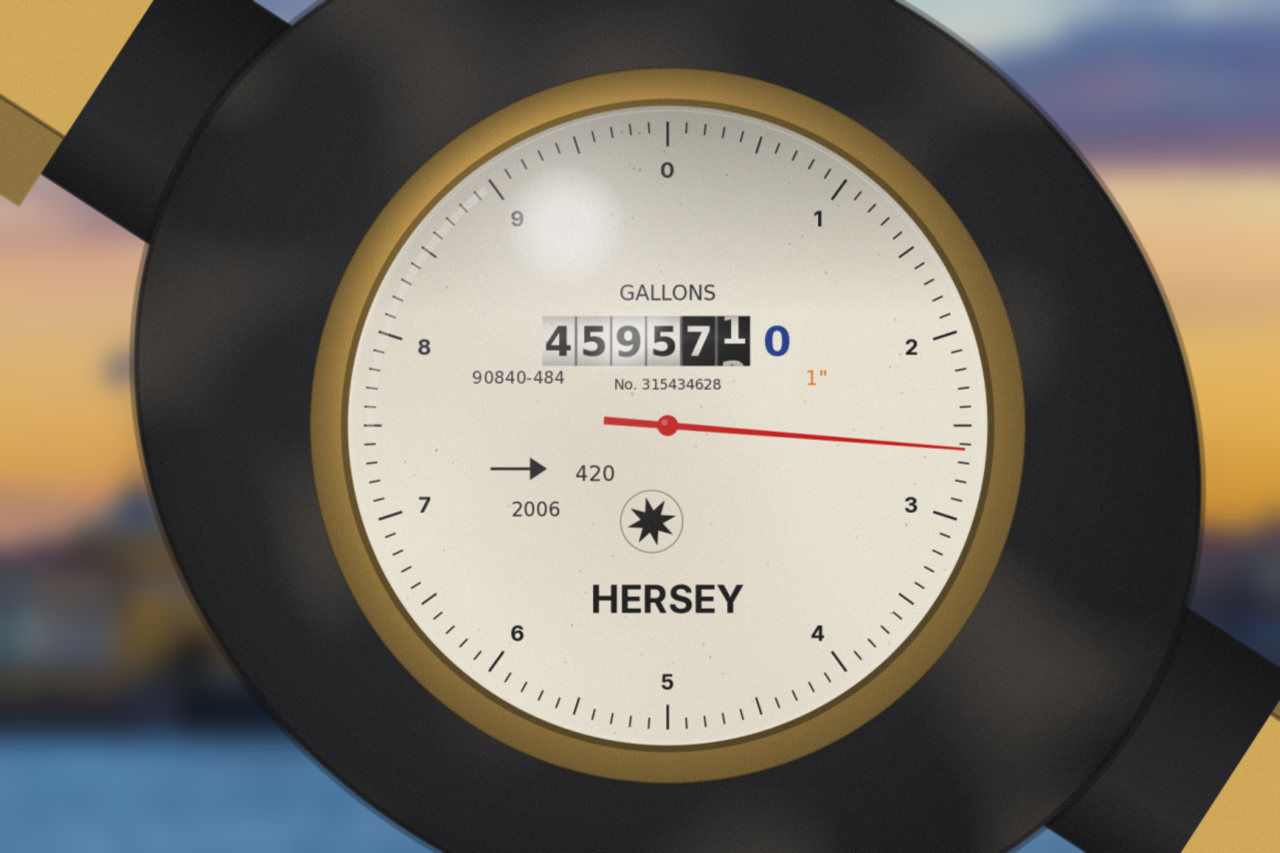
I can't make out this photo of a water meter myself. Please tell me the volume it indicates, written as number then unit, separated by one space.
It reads 4595712.6 gal
